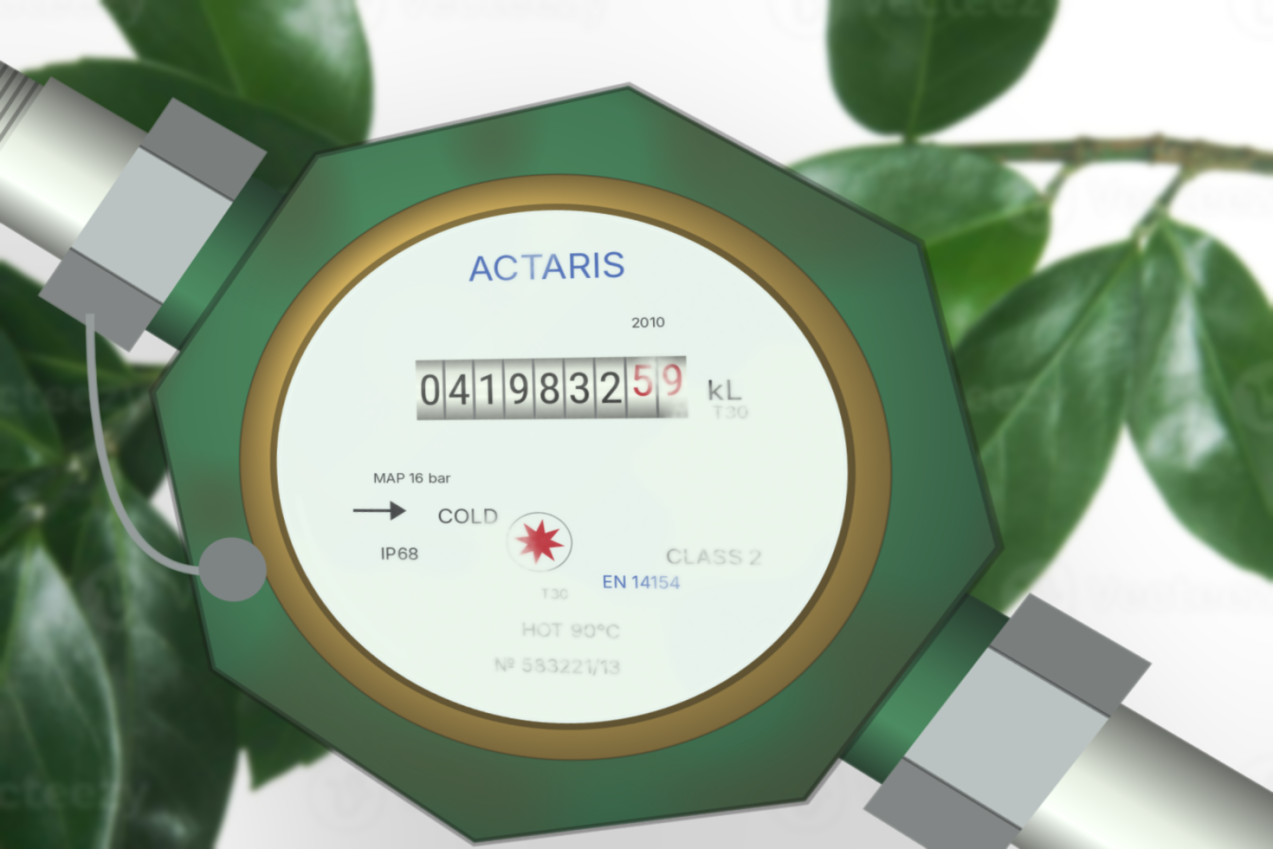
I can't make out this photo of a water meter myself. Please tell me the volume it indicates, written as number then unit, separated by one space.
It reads 419832.59 kL
